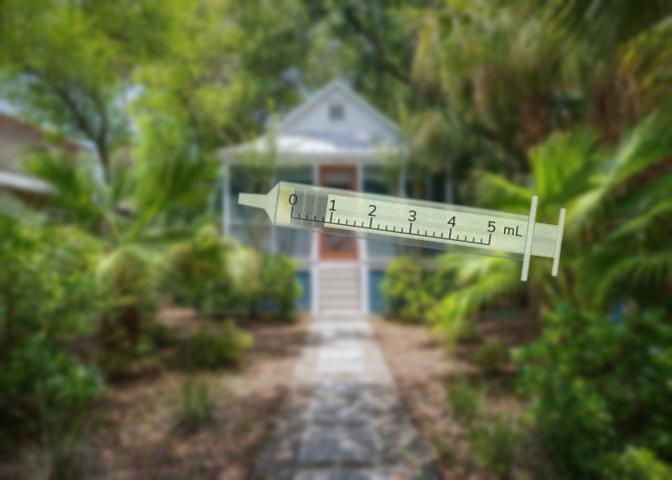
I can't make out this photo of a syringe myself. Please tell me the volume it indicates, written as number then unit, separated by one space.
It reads 0 mL
